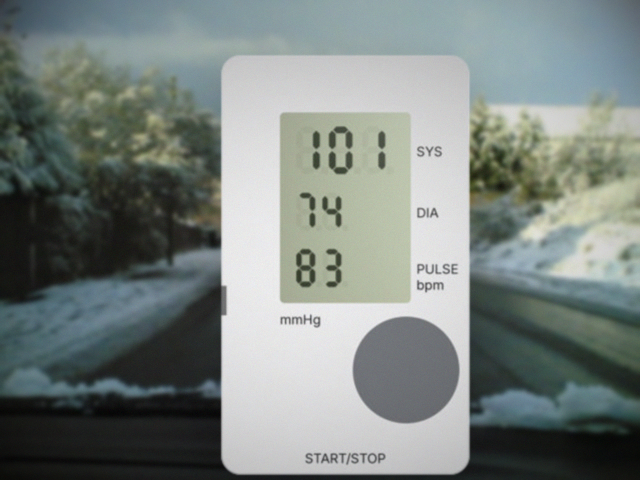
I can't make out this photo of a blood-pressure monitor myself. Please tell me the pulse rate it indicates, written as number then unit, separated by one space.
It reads 83 bpm
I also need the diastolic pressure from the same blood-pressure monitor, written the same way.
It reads 74 mmHg
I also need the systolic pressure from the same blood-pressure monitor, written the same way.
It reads 101 mmHg
